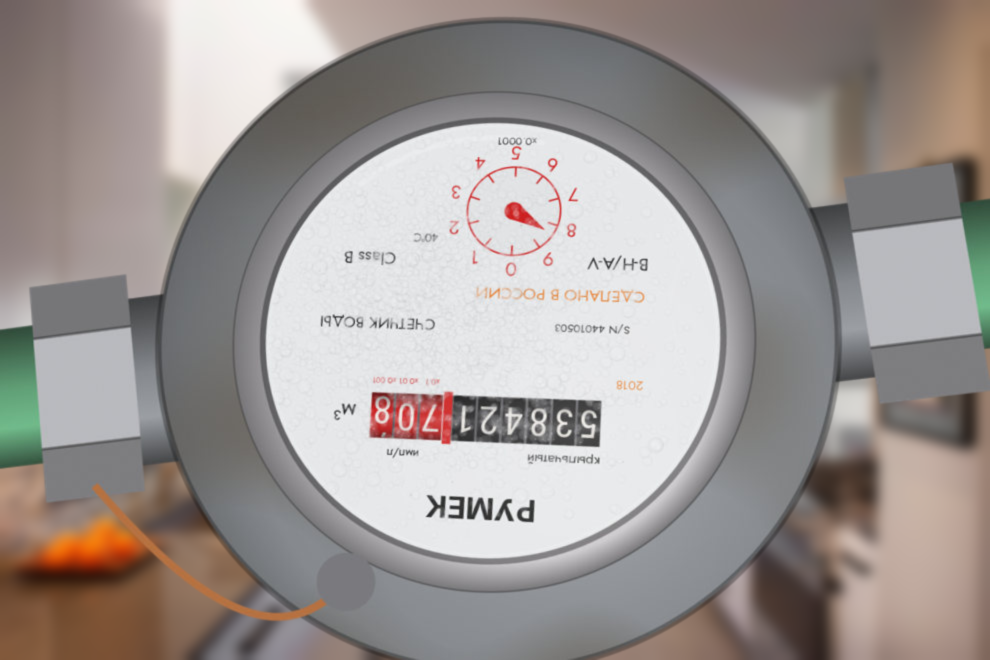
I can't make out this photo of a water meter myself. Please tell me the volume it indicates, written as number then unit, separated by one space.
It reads 538421.7078 m³
